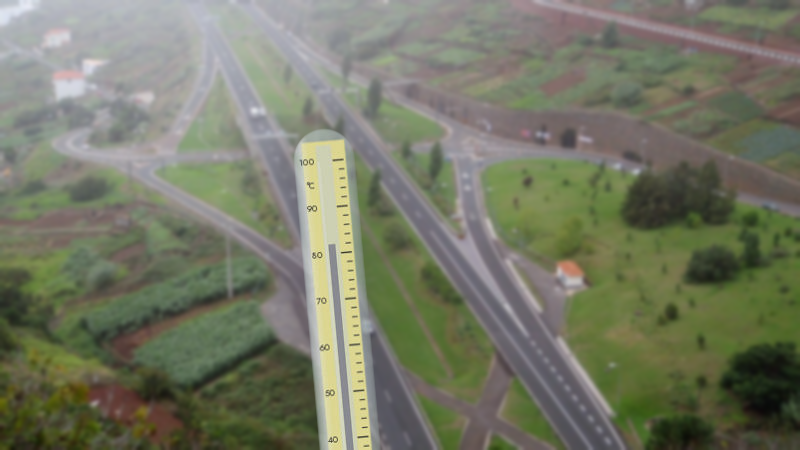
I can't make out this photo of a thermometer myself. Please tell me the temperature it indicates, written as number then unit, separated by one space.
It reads 82 °C
